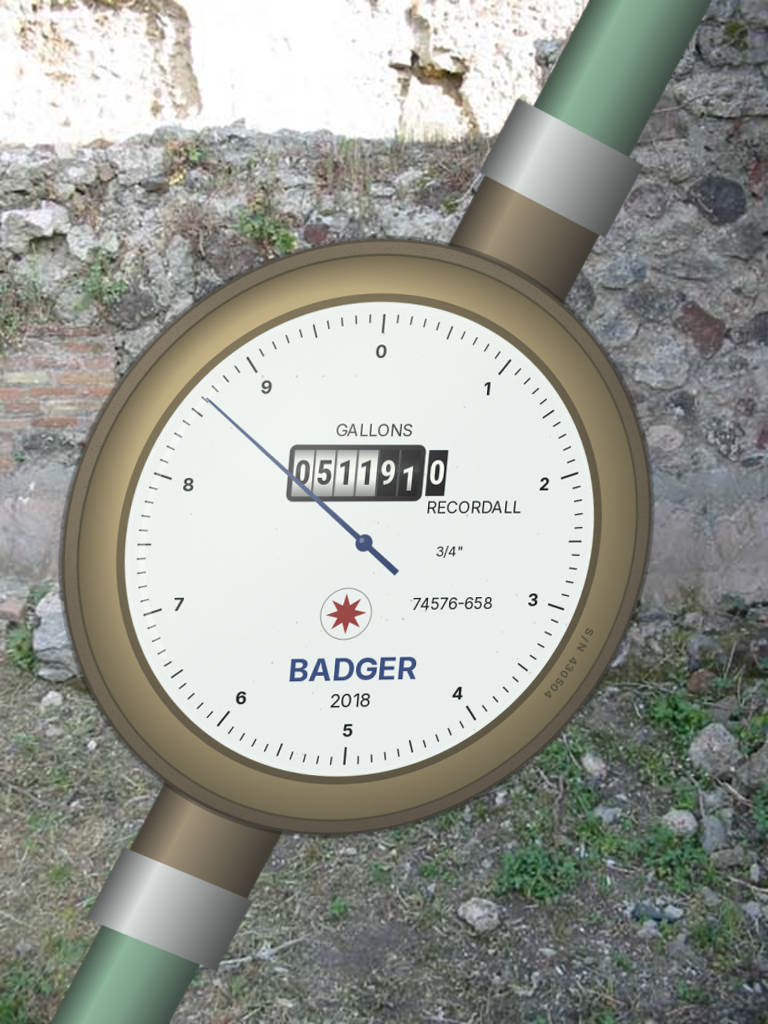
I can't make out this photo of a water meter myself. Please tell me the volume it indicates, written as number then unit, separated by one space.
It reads 511908.6 gal
